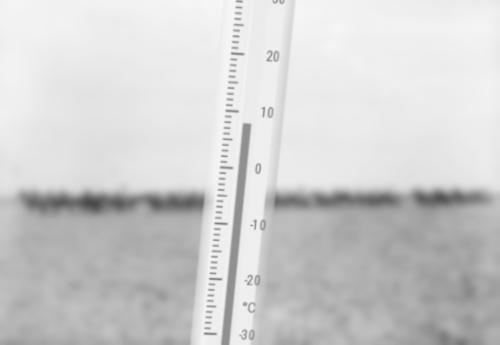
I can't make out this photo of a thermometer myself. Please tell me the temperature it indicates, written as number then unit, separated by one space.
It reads 8 °C
